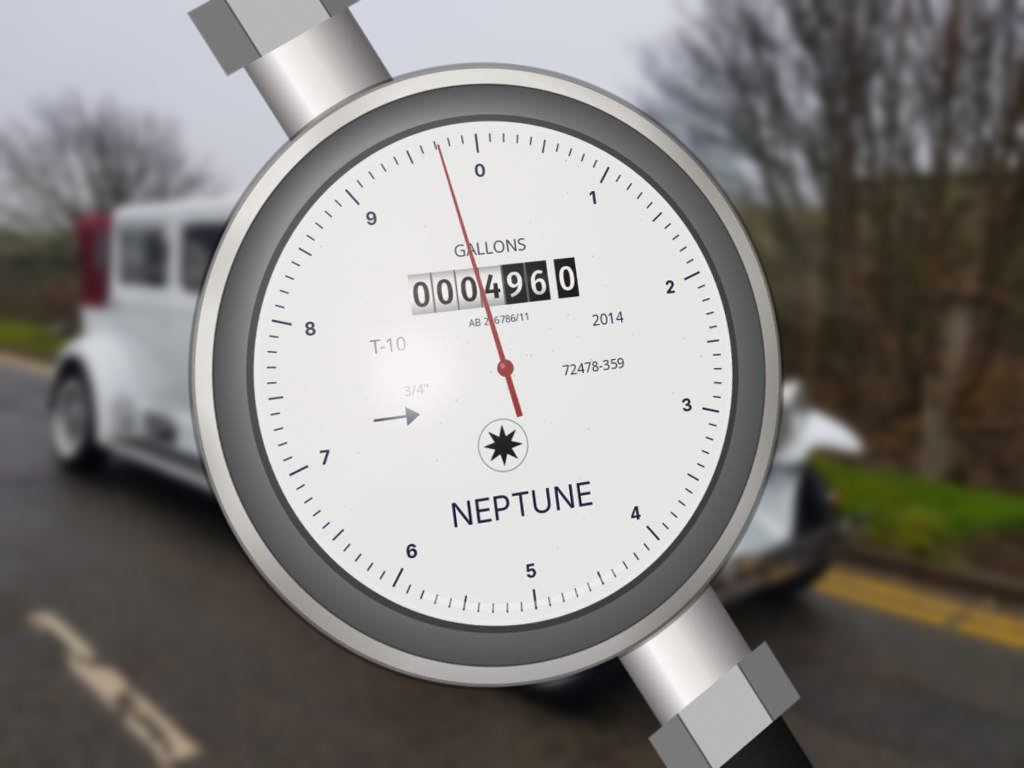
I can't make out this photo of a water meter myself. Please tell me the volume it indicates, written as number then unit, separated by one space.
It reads 4959.7 gal
